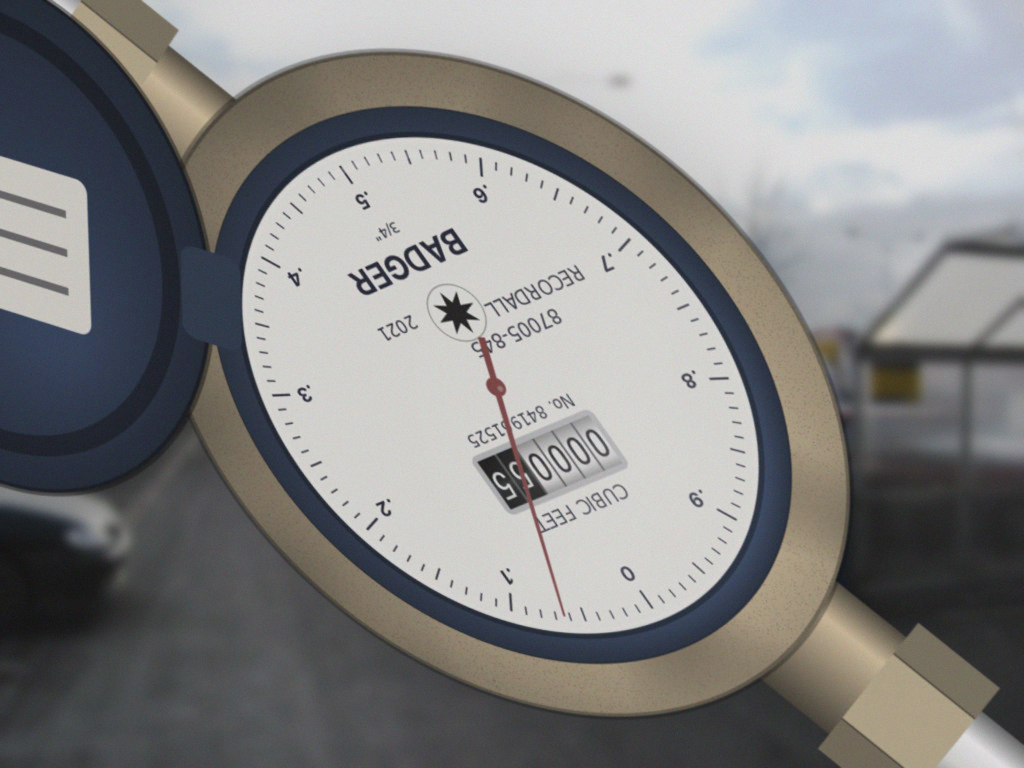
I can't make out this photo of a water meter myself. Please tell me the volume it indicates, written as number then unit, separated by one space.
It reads 55.06 ft³
